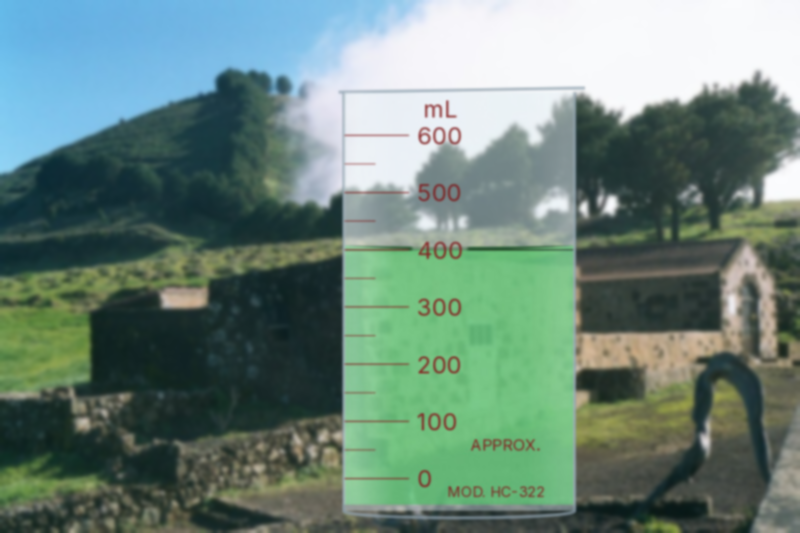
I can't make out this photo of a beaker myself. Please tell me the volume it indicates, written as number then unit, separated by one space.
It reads 400 mL
